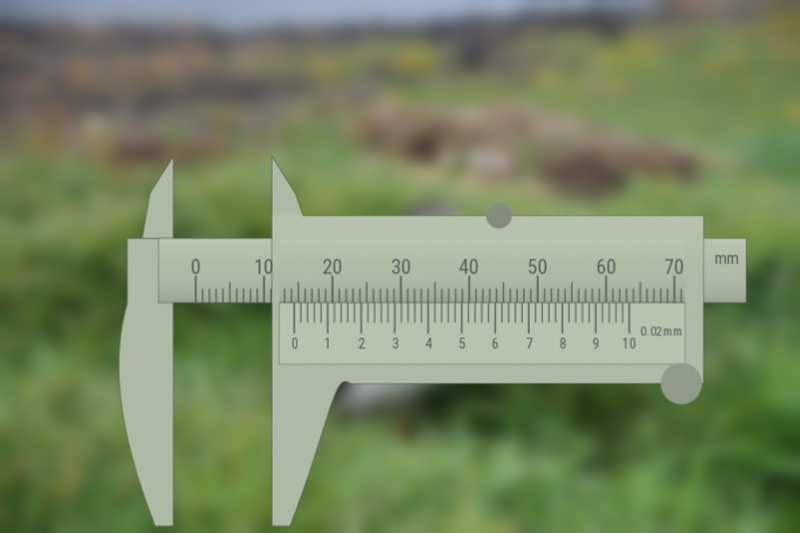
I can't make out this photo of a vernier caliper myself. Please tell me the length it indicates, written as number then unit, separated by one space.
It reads 14.4 mm
